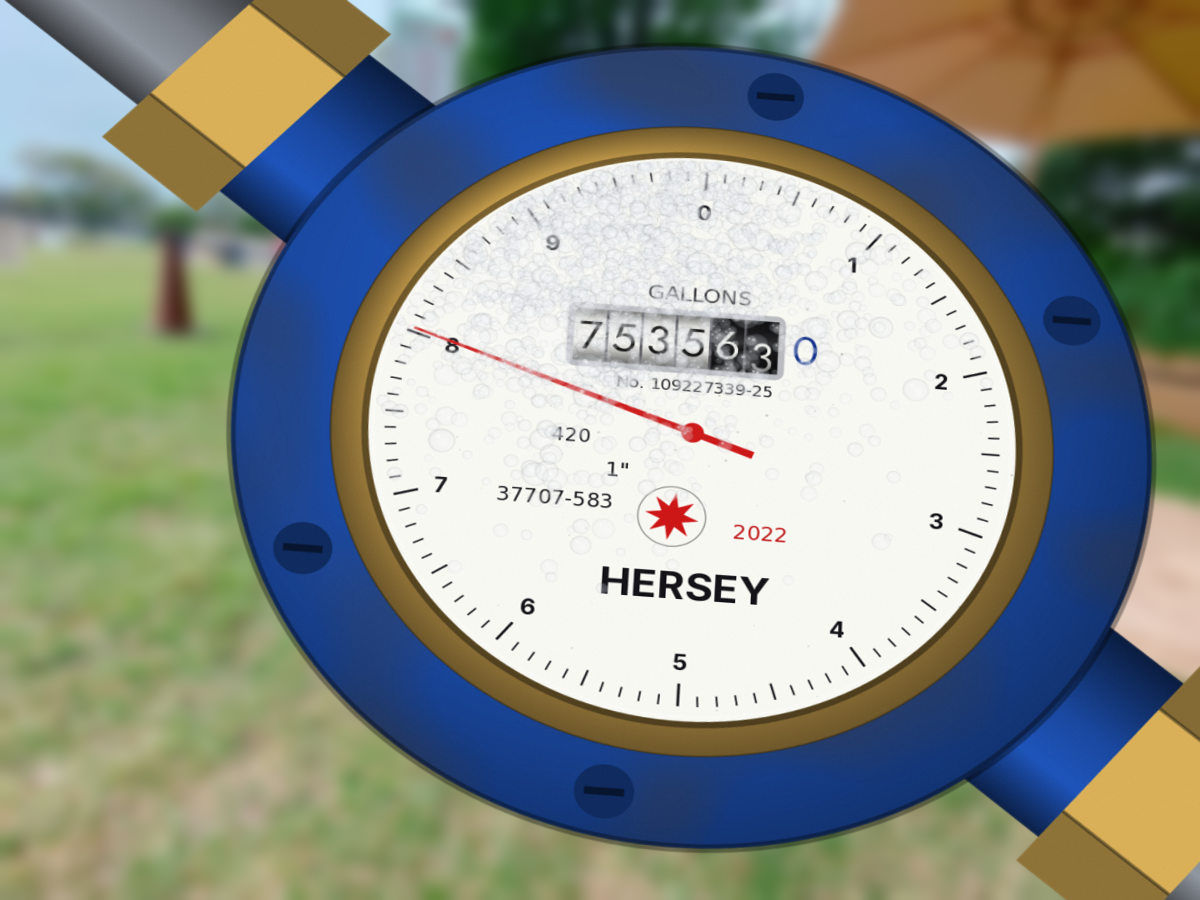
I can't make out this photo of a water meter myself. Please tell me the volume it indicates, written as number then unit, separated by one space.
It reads 7535628.0 gal
